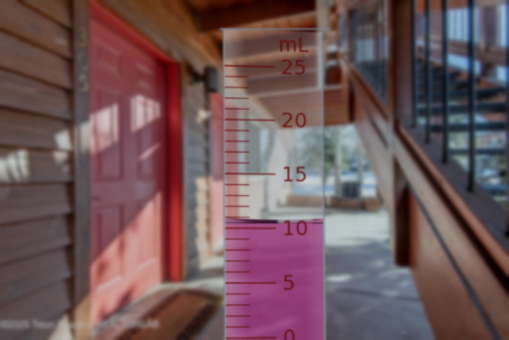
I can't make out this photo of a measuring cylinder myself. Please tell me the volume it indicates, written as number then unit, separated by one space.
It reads 10.5 mL
